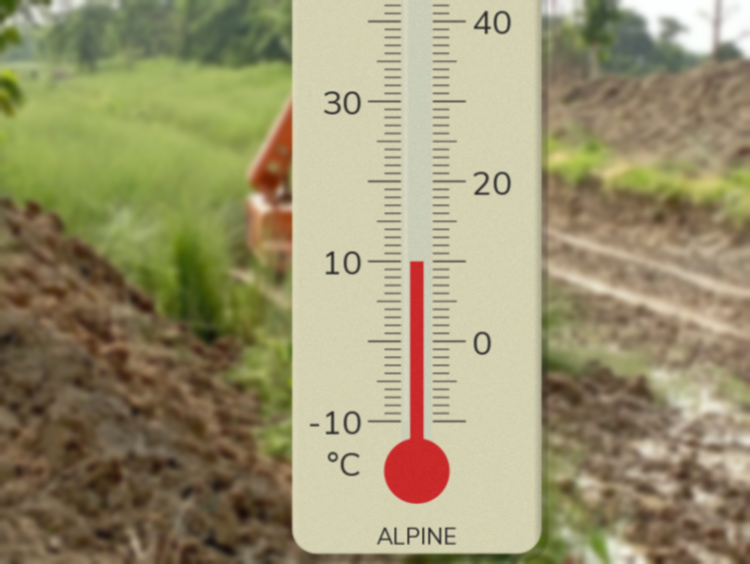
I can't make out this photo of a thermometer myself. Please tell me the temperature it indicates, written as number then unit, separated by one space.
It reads 10 °C
